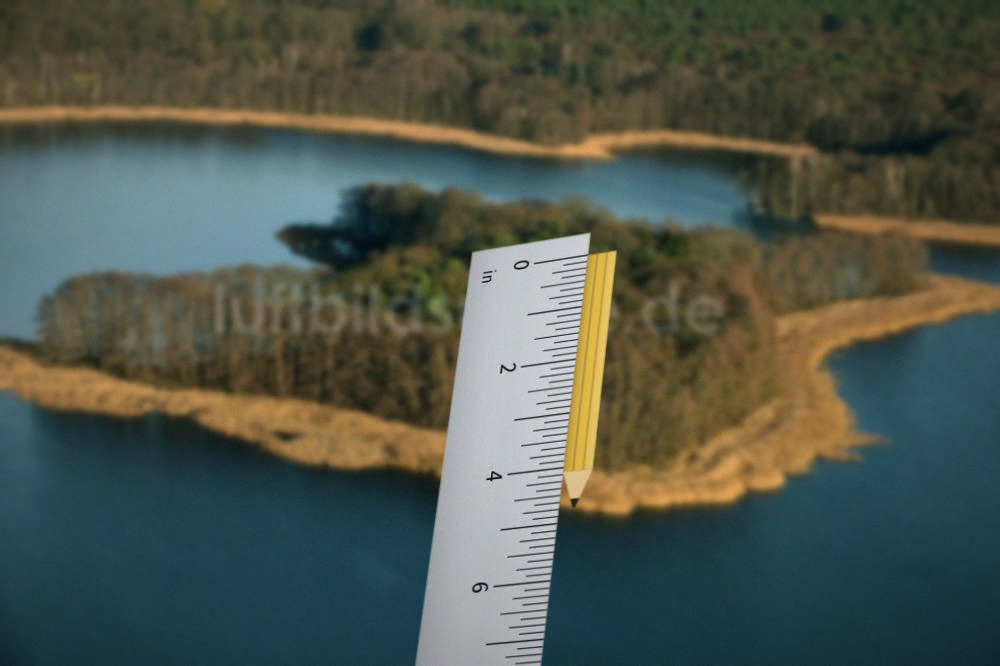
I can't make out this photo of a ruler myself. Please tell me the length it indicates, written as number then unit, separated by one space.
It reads 4.75 in
